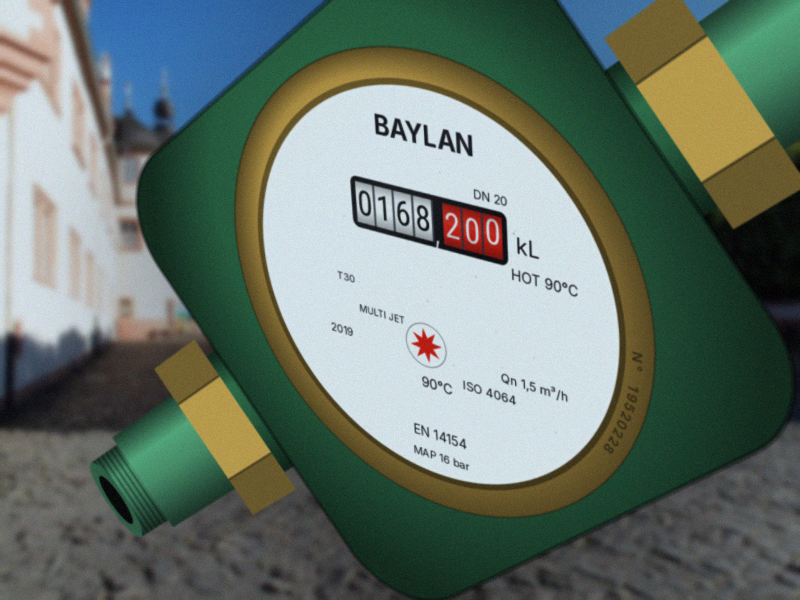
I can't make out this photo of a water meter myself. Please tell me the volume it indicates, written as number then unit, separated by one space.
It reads 168.200 kL
